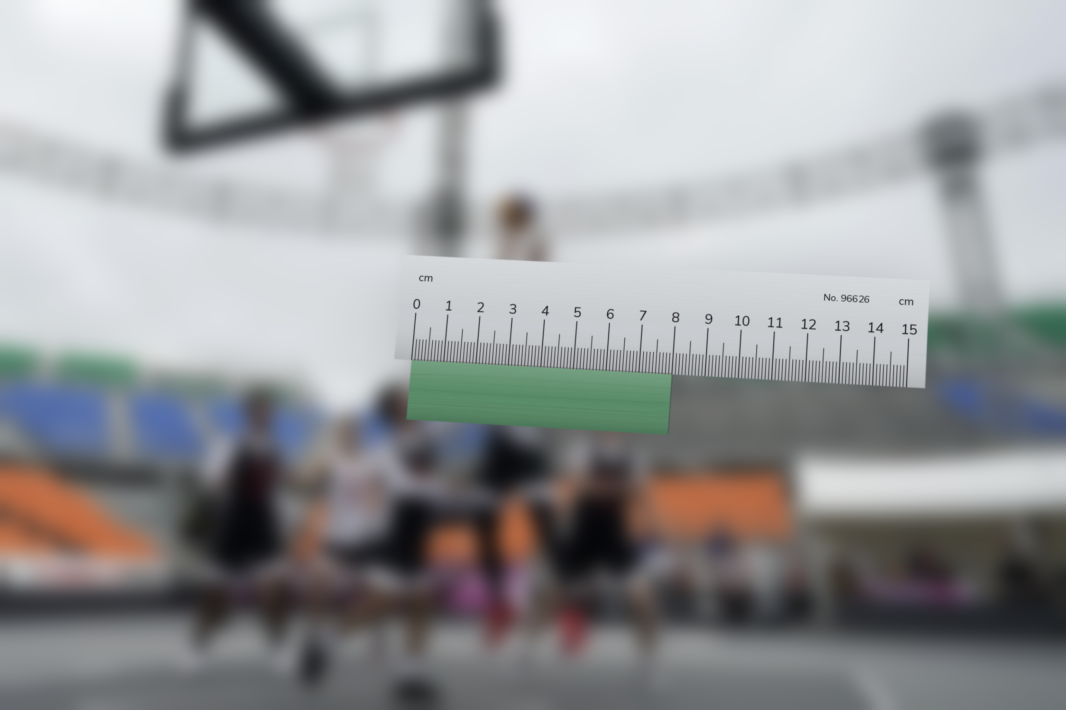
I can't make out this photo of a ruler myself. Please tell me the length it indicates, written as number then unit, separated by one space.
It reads 8 cm
